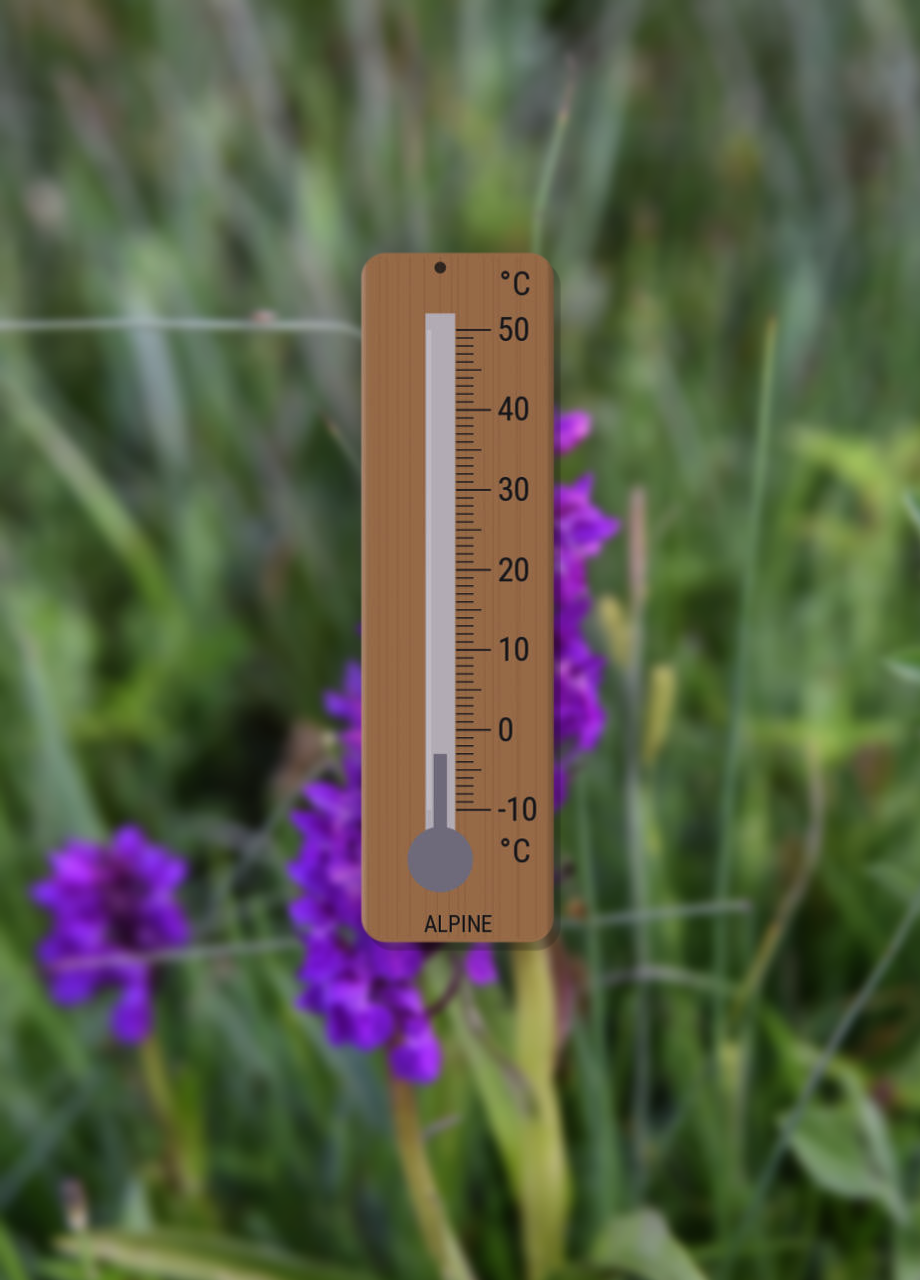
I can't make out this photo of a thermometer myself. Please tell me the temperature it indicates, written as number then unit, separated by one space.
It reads -3 °C
